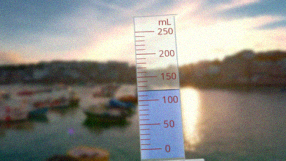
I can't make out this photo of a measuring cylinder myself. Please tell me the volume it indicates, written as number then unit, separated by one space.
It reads 120 mL
